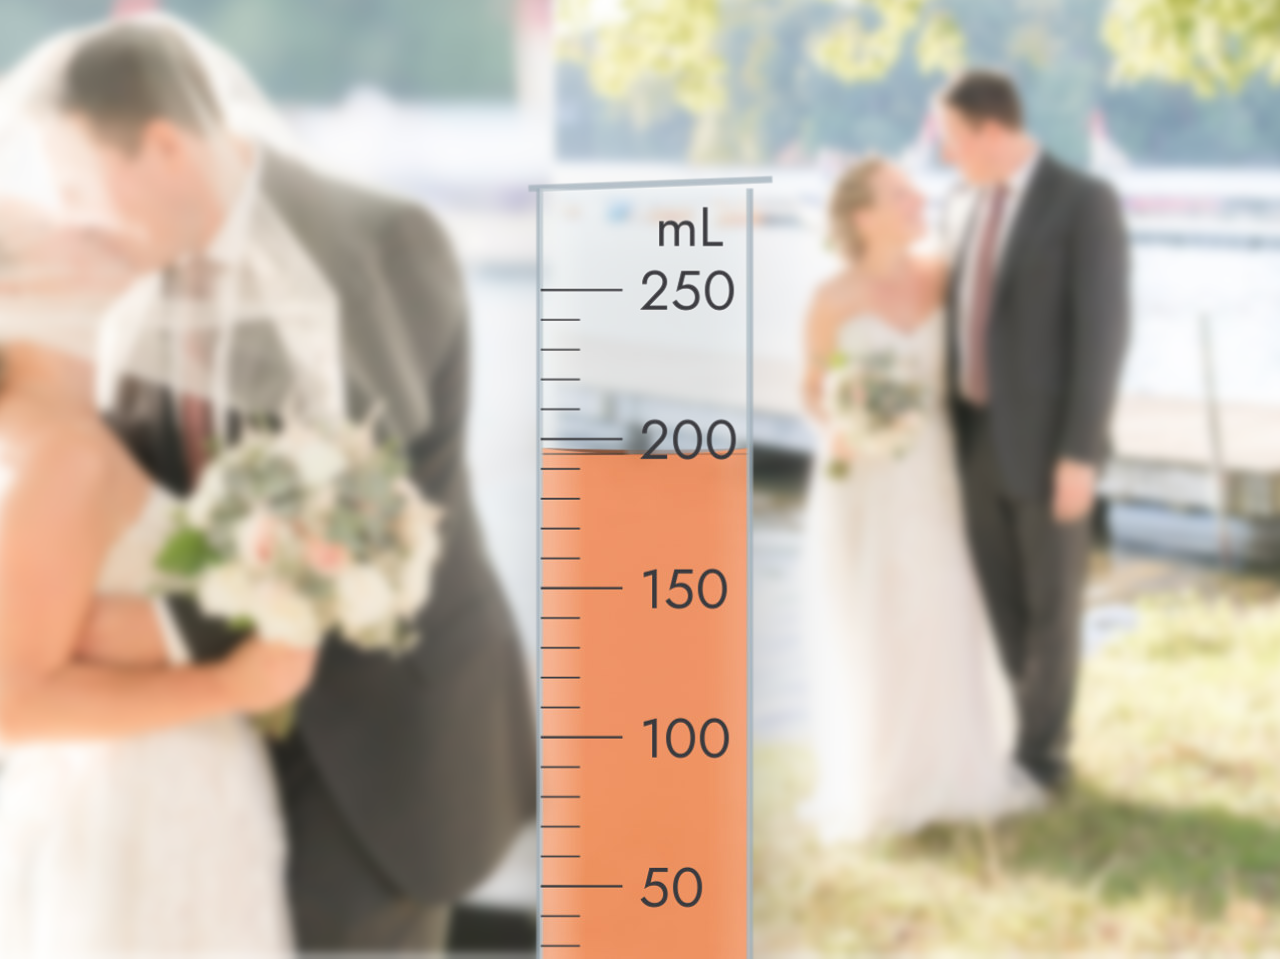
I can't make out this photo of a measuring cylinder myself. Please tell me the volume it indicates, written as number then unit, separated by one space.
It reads 195 mL
